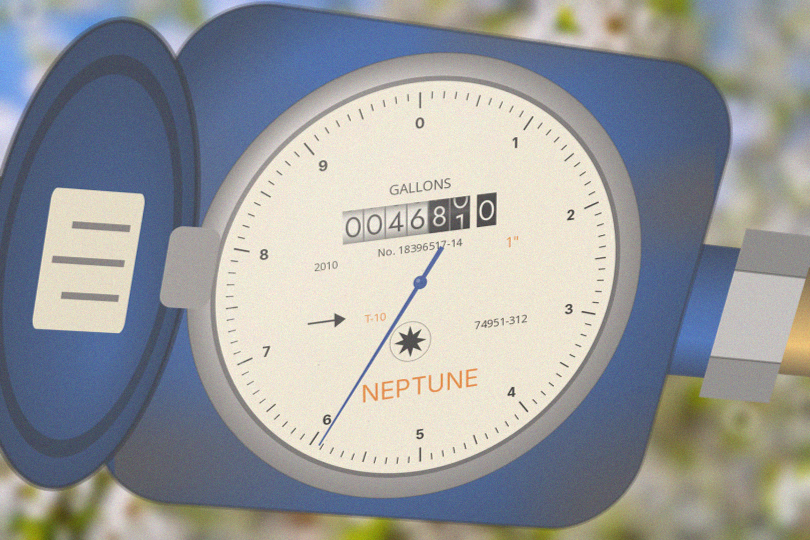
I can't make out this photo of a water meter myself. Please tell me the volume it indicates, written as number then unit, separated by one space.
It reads 46805.9 gal
